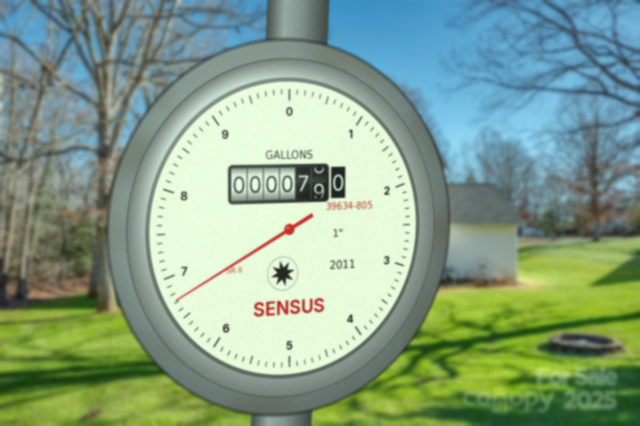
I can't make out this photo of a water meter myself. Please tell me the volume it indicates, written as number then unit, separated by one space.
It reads 786.7 gal
